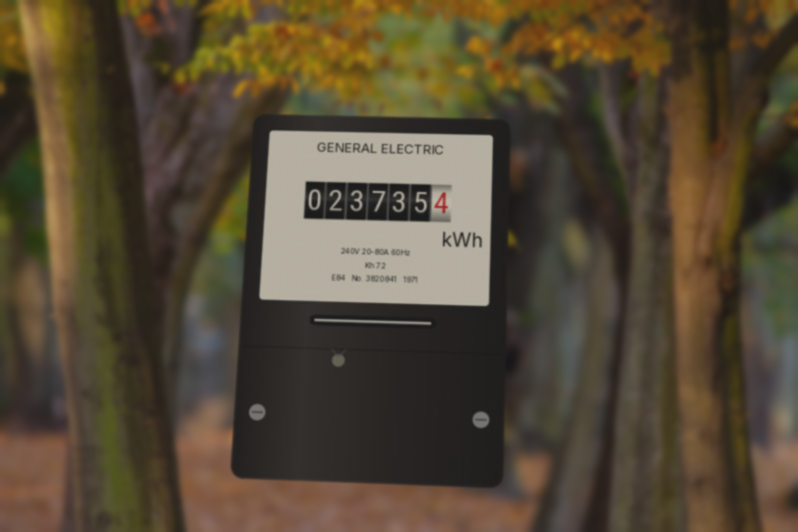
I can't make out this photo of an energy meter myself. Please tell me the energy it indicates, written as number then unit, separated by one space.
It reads 23735.4 kWh
